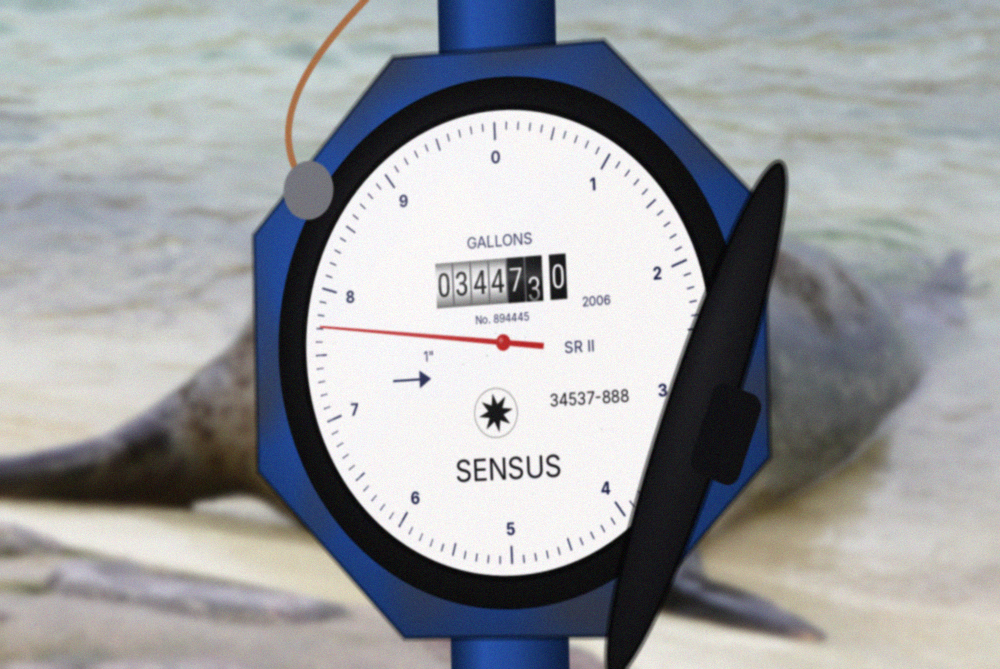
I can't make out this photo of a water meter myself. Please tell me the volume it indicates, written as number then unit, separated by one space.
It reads 344727.7 gal
